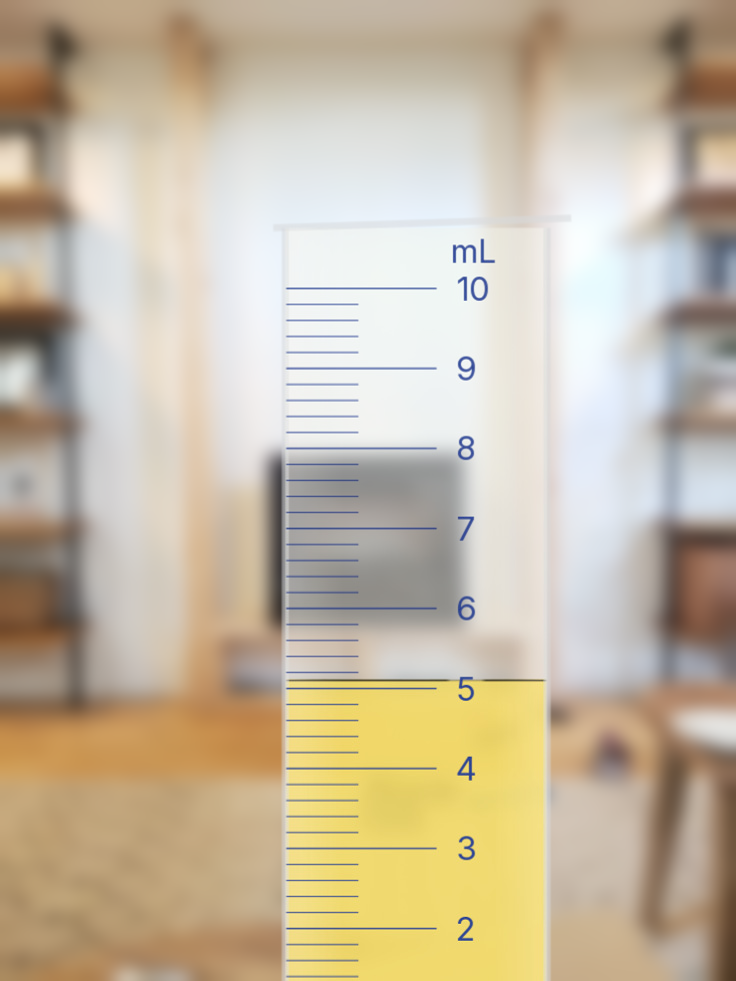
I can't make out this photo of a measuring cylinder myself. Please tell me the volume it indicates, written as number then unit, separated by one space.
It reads 5.1 mL
